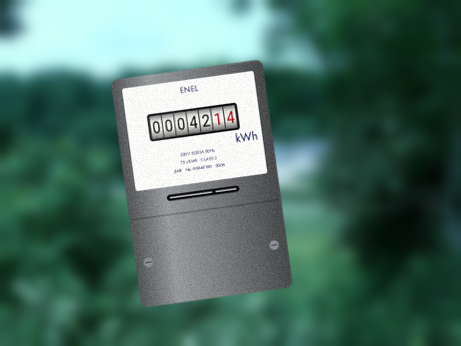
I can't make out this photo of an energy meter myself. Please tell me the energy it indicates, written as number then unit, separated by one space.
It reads 42.14 kWh
